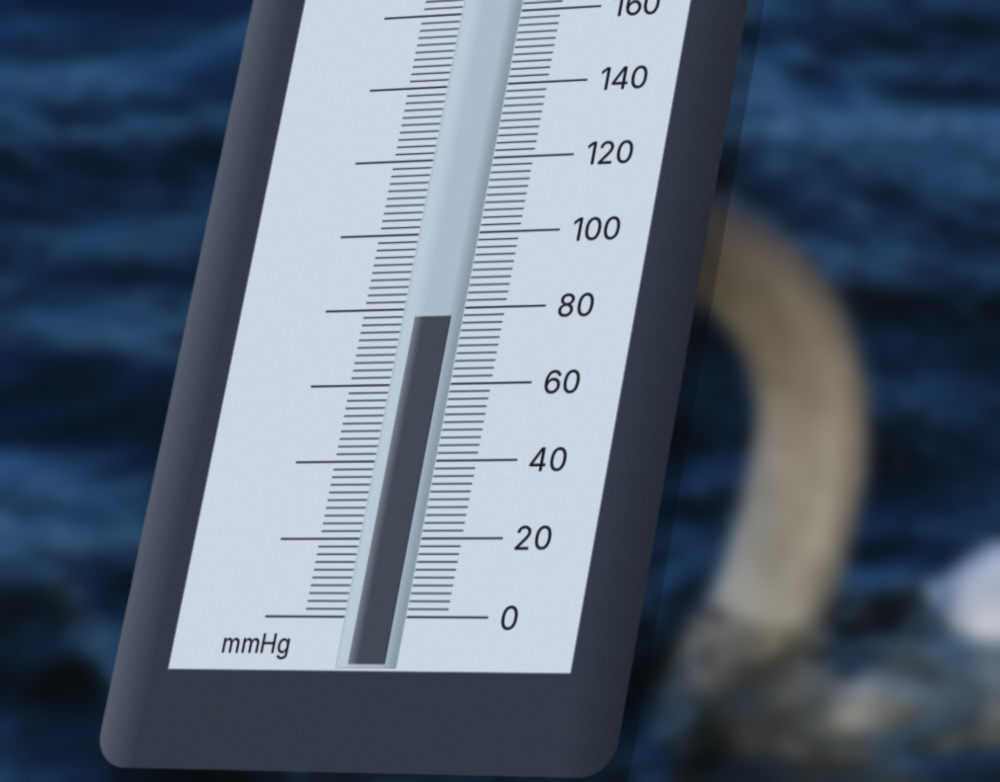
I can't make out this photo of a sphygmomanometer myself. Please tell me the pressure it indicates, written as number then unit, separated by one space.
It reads 78 mmHg
